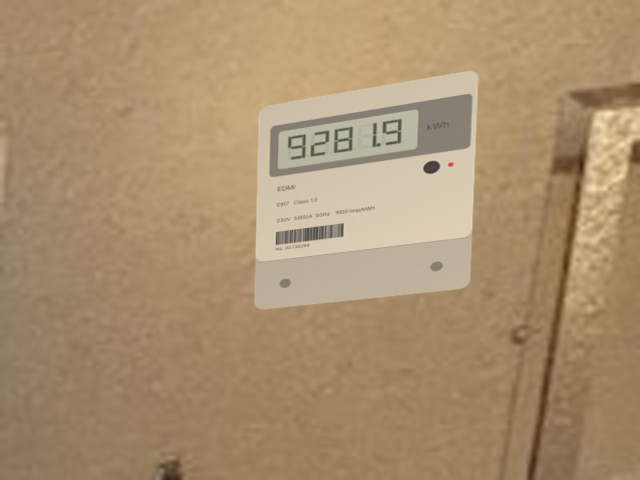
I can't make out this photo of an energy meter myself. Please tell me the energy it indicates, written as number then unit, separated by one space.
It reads 9281.9 kWh
